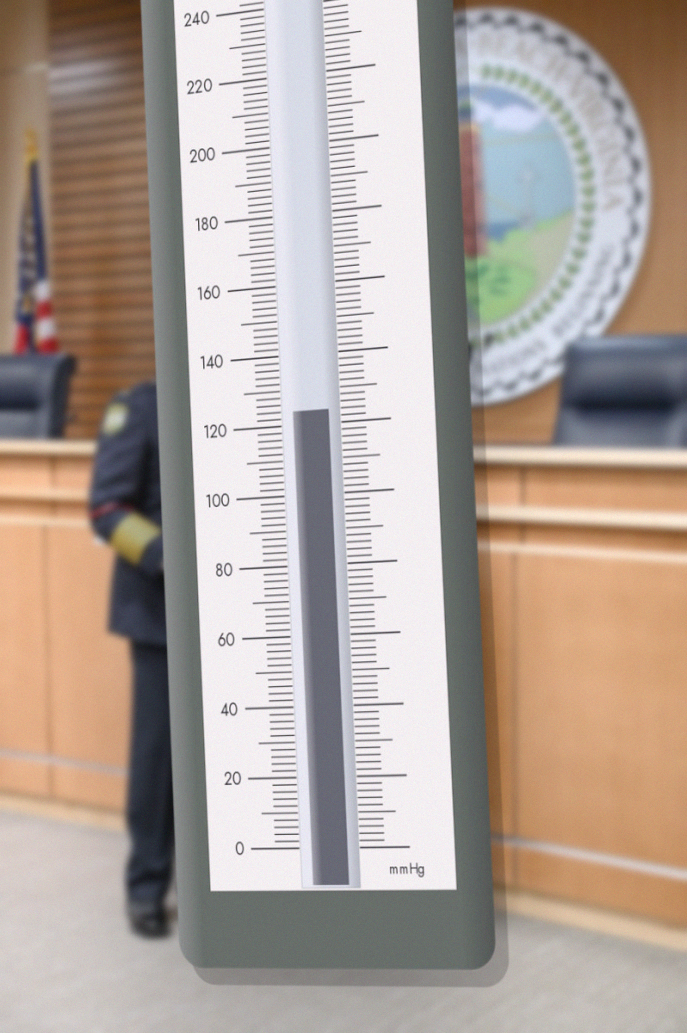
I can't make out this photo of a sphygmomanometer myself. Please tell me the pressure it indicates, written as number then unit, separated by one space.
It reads 124 mmHg
